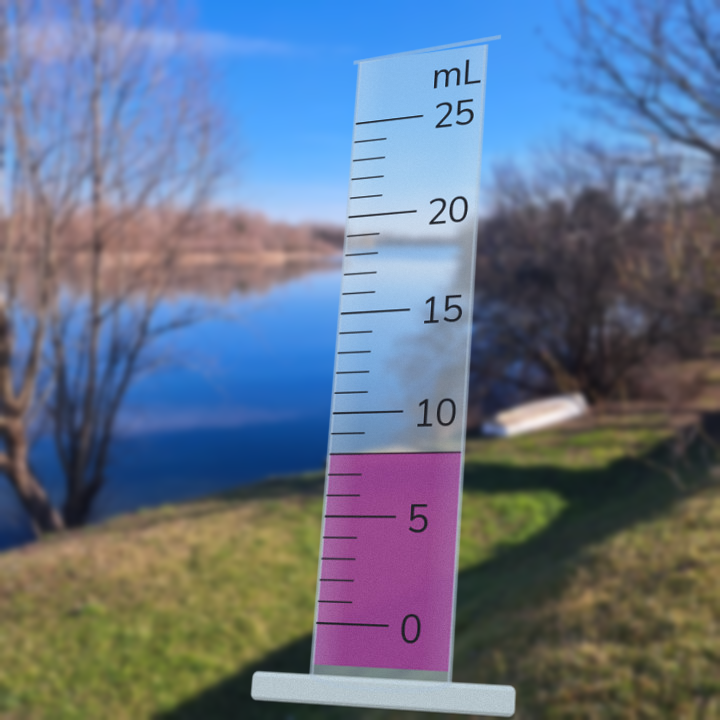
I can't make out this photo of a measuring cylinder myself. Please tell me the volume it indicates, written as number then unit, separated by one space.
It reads 8 mL
